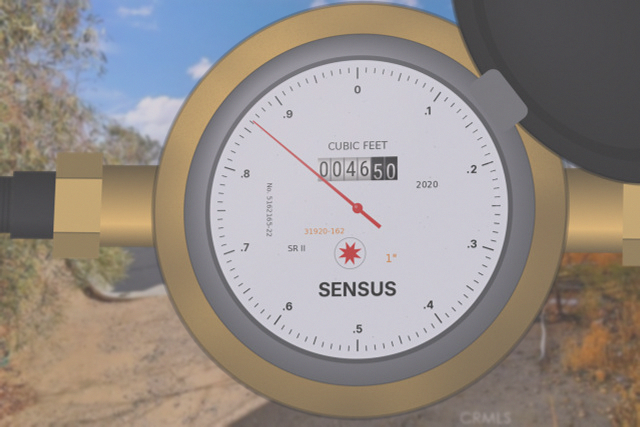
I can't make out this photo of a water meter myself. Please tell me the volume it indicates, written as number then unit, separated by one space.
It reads 4649.86 ft³
